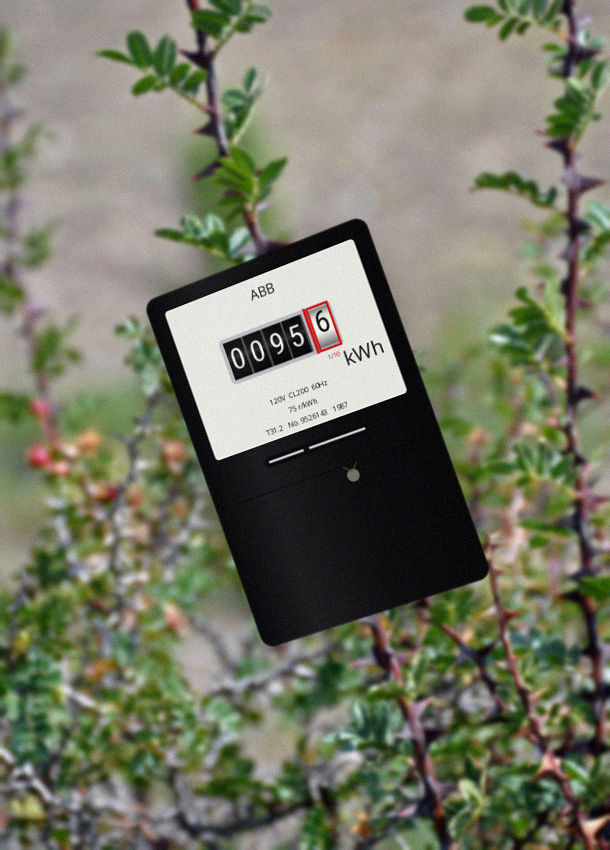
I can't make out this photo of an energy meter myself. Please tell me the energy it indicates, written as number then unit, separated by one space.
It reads 95.6 kWh
